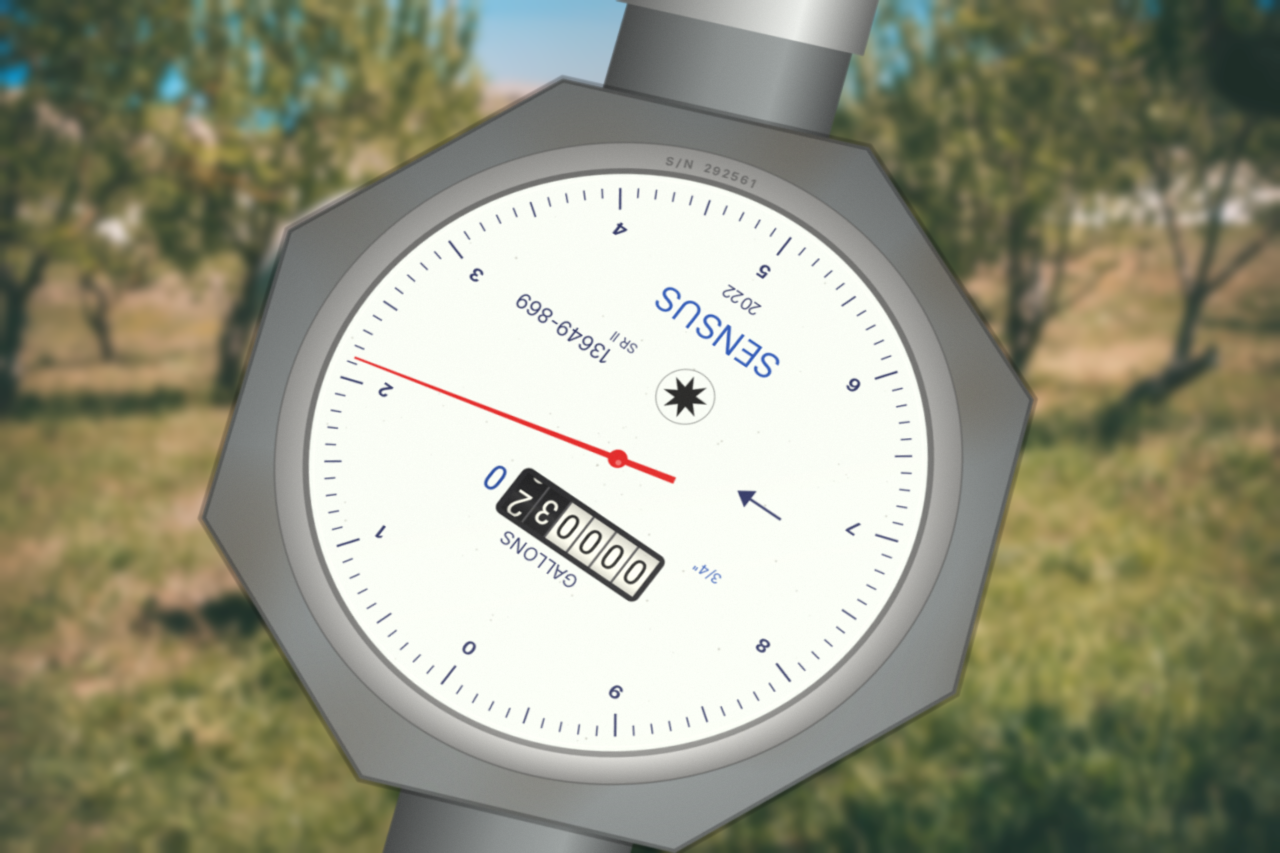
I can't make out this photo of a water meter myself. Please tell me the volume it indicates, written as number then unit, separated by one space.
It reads 322.1 gal
